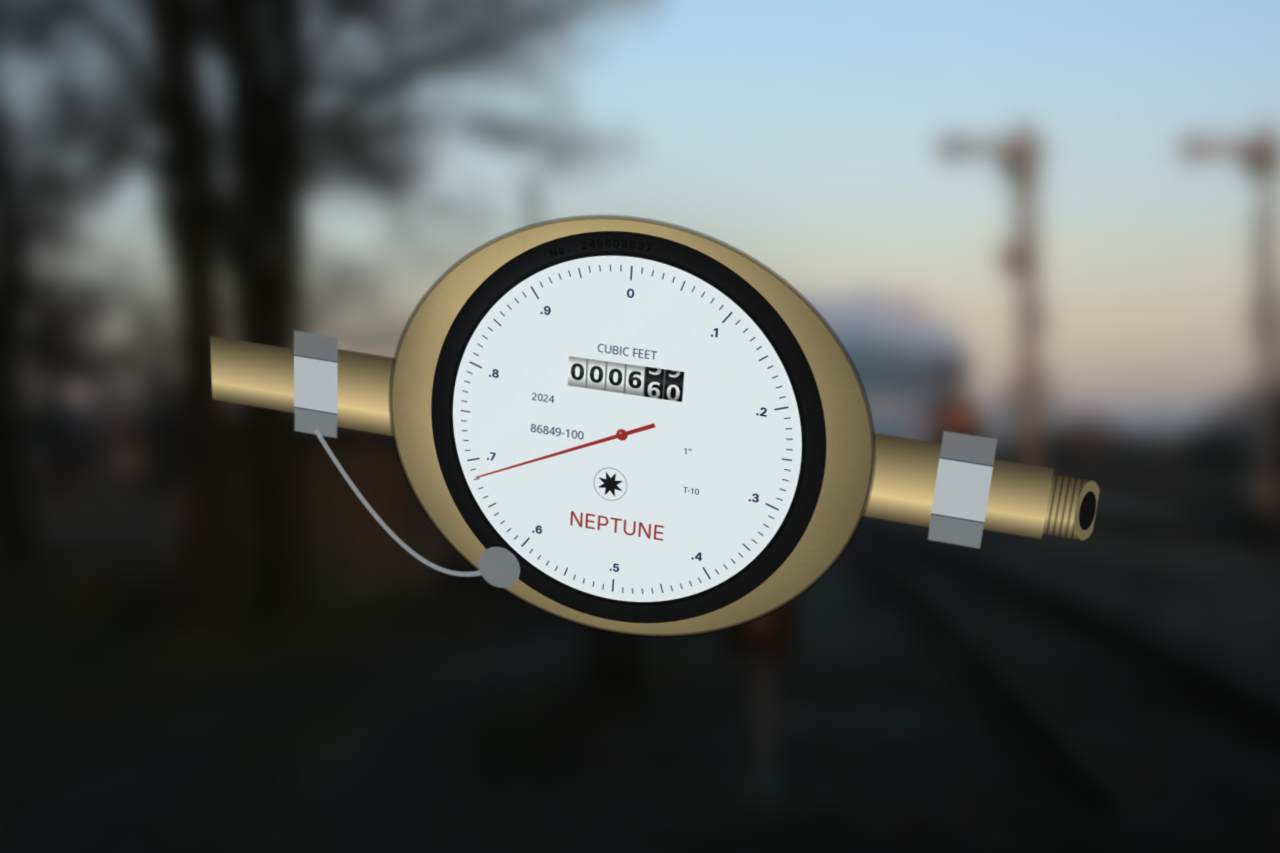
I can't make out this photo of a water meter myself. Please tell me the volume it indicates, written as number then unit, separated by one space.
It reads 659.68 ft³
